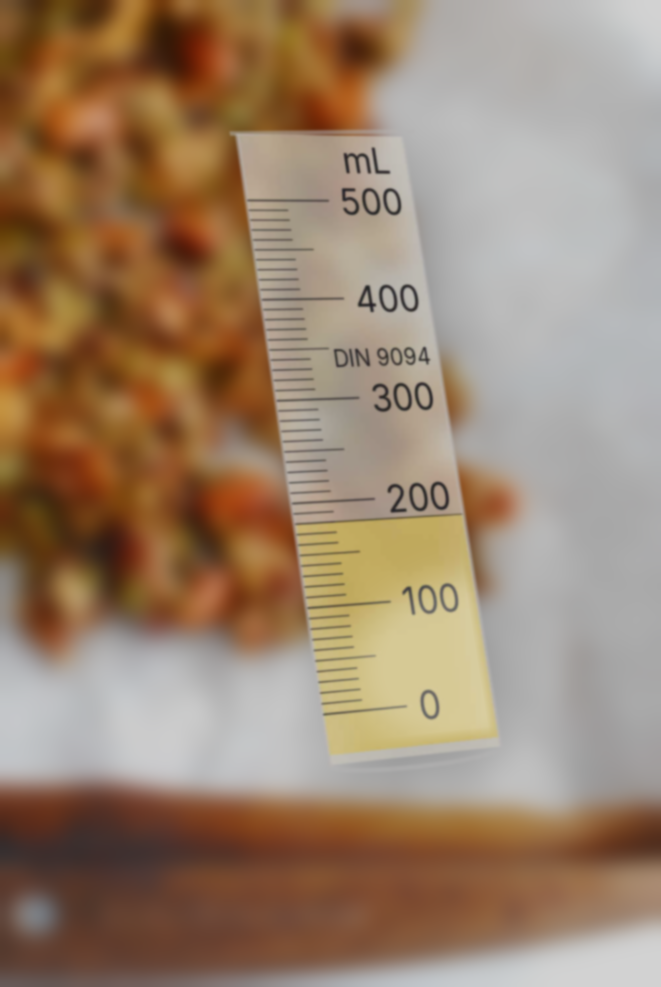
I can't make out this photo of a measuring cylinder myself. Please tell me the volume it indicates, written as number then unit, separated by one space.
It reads 180 mL
